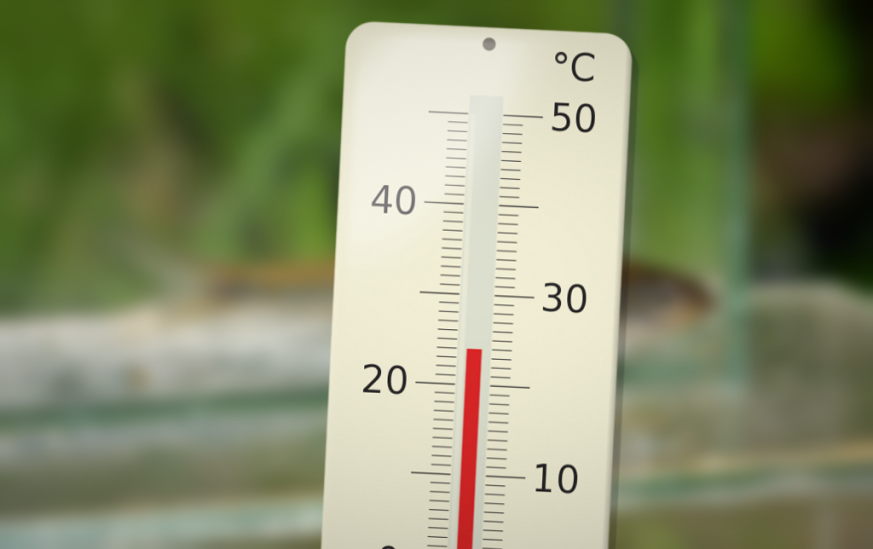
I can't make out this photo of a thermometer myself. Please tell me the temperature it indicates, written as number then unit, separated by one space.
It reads 24 °C
